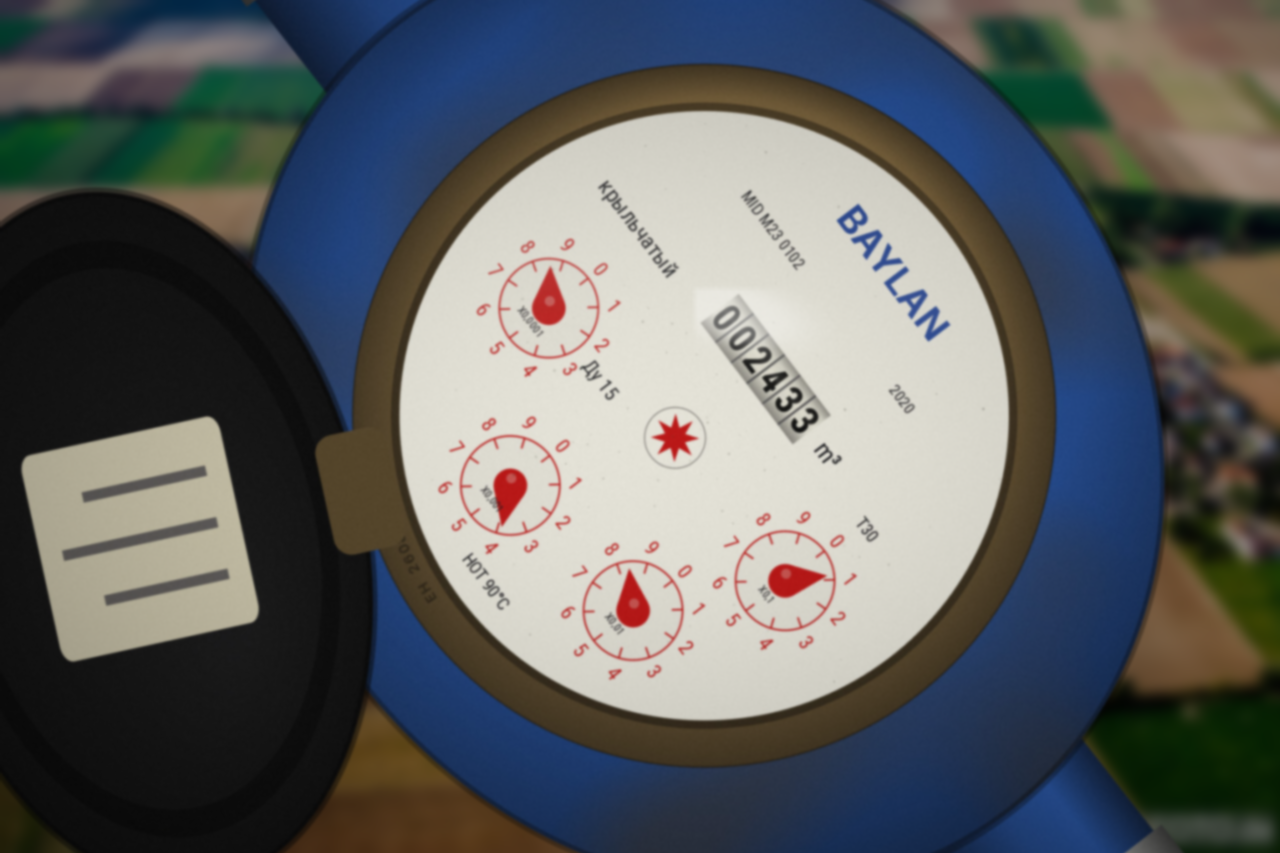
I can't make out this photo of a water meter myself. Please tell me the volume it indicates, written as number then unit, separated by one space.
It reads 2433.0838 m³
